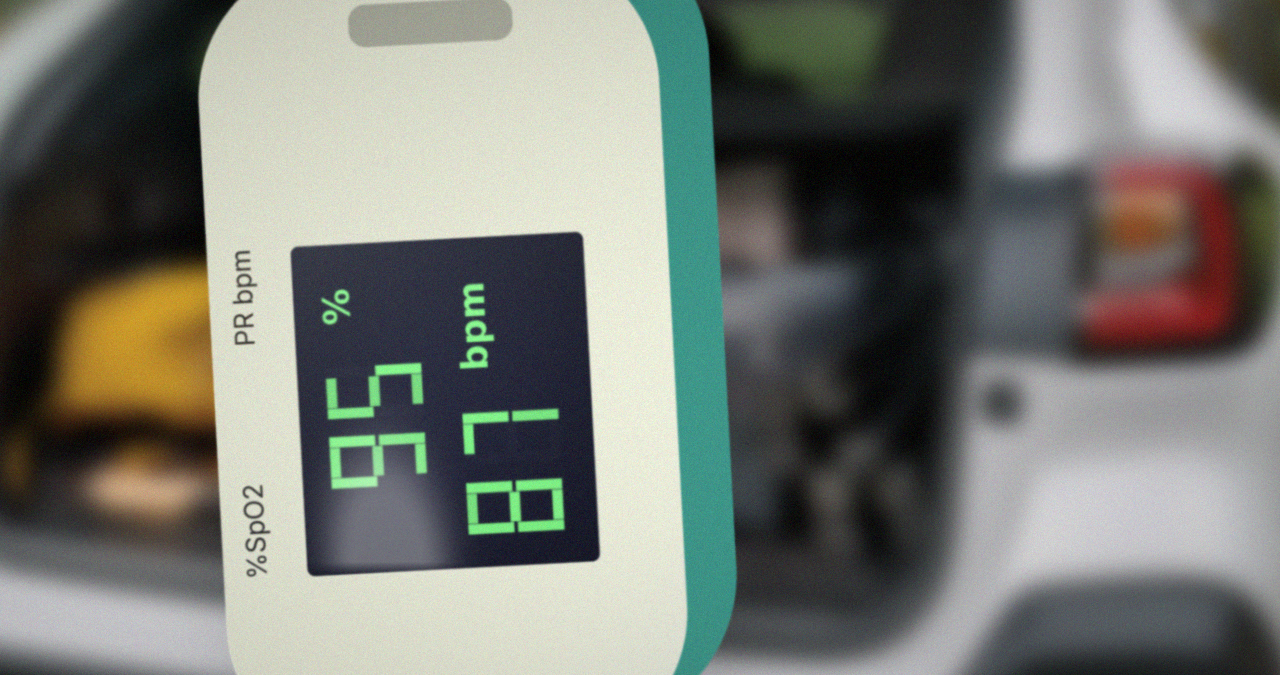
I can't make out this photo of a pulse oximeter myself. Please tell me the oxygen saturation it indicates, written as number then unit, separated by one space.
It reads 95 %
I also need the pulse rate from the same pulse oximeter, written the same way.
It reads 87 bpm
